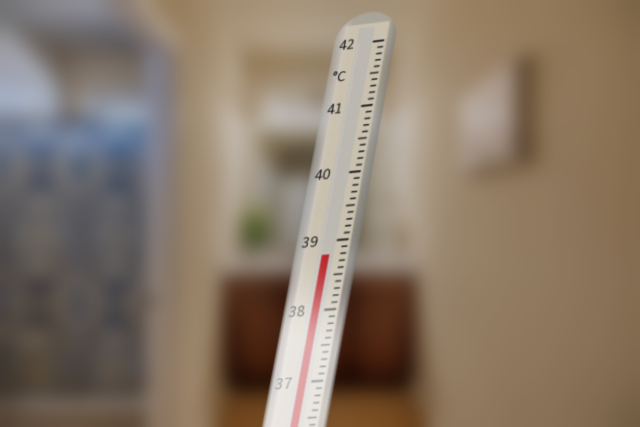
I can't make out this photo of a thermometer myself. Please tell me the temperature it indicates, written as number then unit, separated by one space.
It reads 38.8 °C
